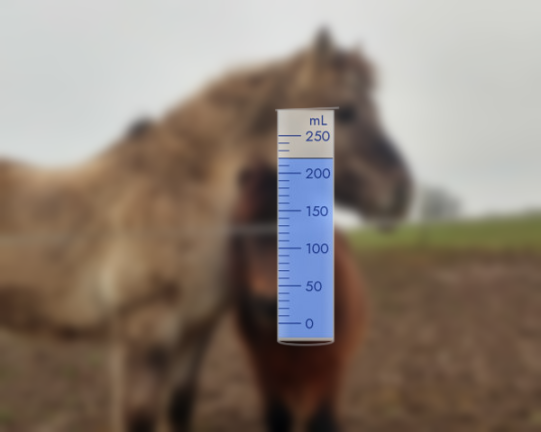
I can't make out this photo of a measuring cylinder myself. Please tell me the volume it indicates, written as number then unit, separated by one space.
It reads 220 mL
